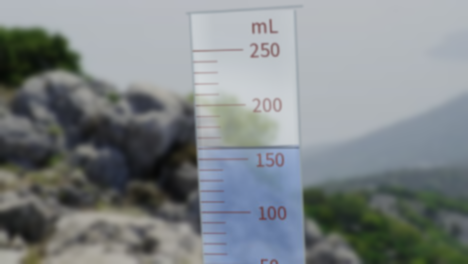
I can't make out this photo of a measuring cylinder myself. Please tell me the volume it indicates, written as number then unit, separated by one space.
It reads 160 mL
